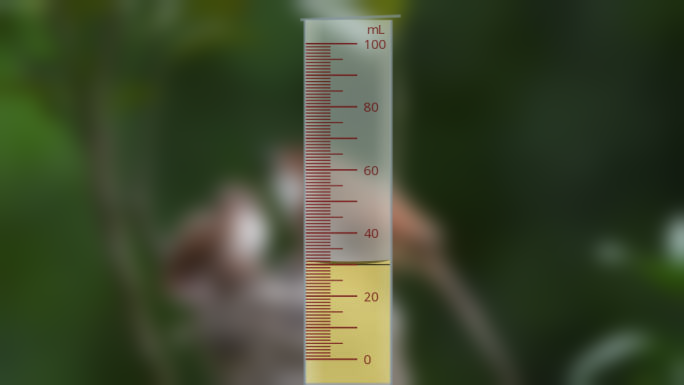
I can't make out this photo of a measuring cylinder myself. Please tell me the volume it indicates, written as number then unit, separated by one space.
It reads 30 mL
